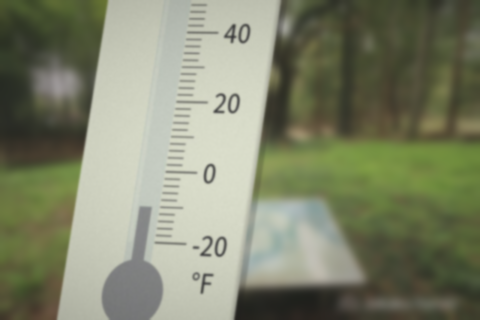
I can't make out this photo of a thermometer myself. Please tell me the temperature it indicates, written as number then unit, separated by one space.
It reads -10 °F
